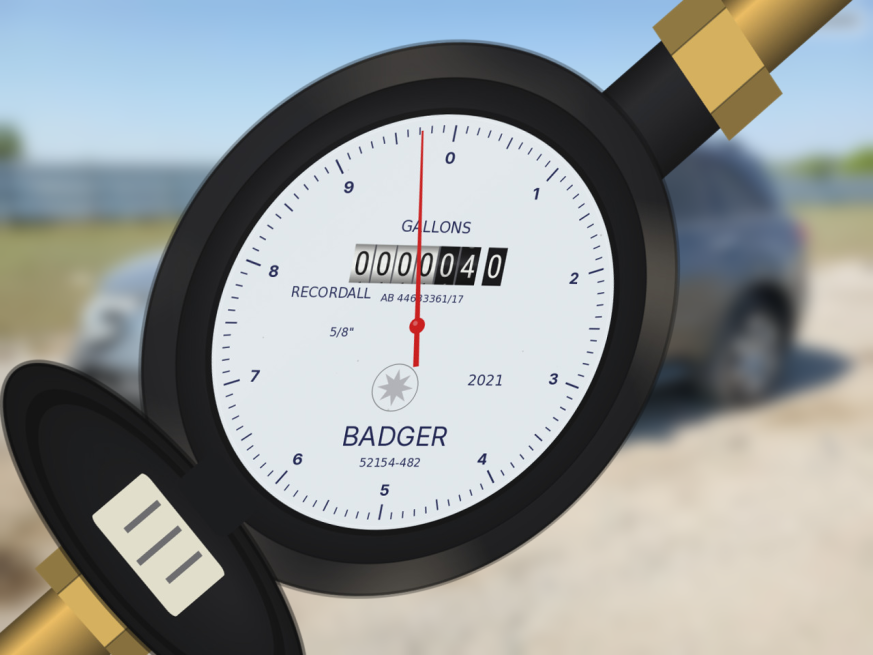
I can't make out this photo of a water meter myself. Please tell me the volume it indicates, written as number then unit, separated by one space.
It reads 39.7 gal
